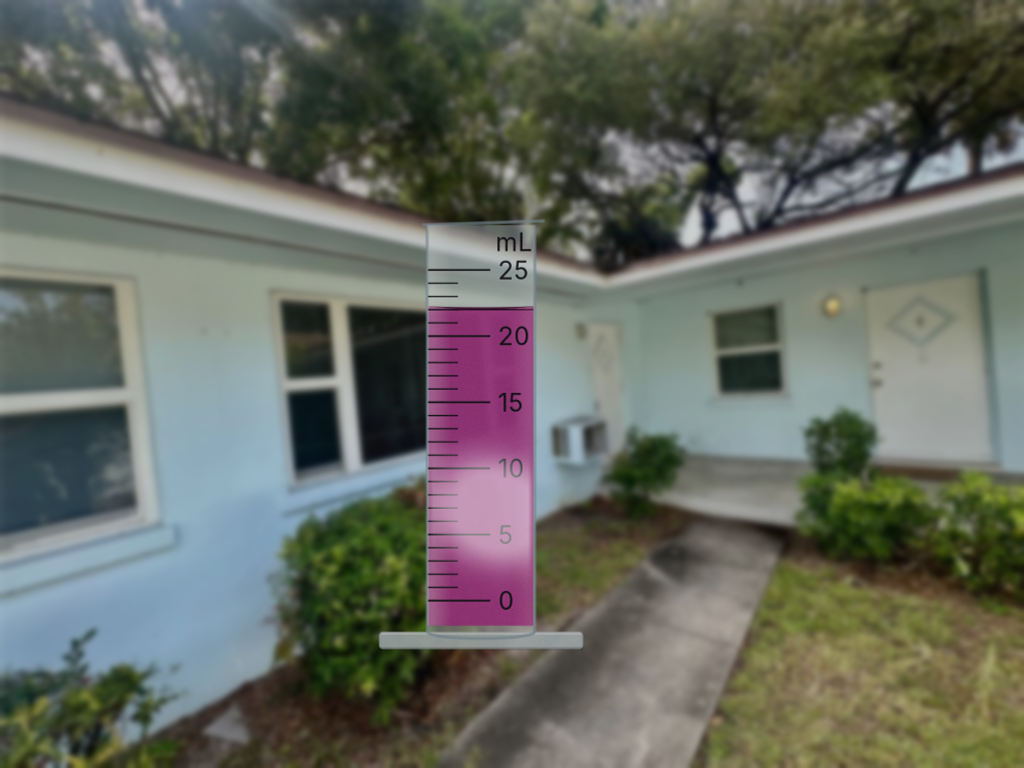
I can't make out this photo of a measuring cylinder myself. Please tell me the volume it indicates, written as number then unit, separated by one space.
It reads 22 mL
